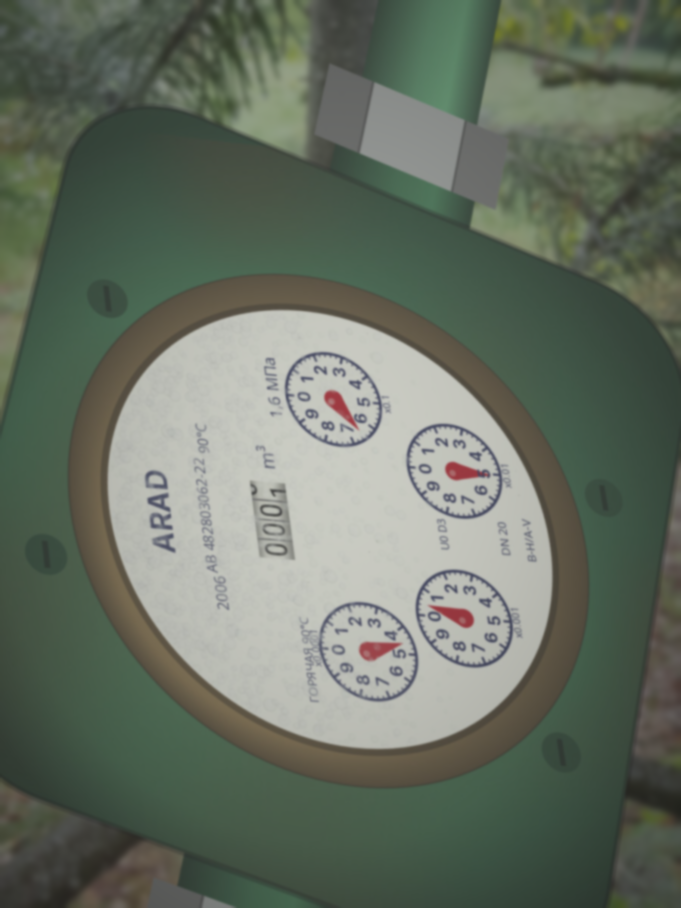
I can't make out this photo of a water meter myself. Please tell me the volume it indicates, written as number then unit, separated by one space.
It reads 0.6504 m³
